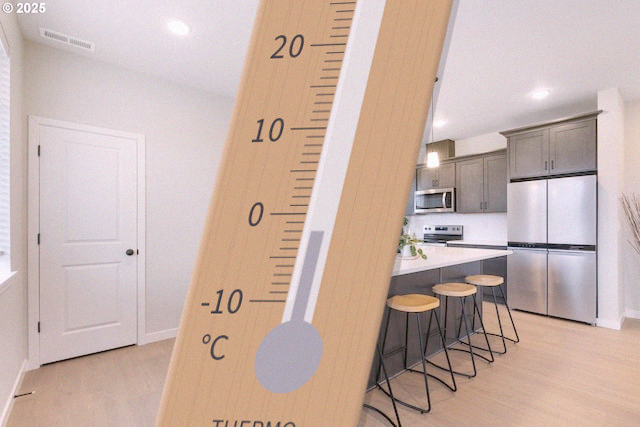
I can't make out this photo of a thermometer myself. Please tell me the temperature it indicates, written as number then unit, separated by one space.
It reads -2 °C
